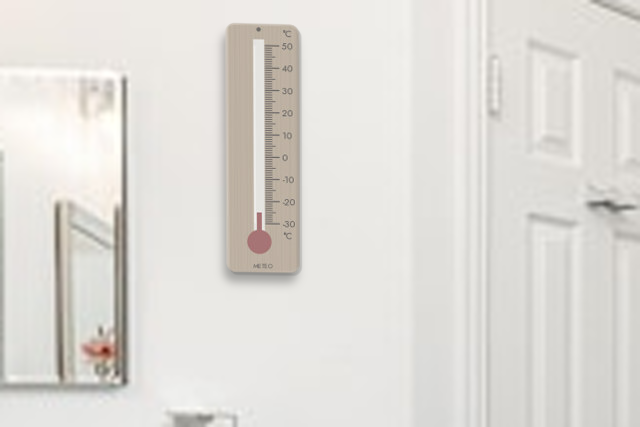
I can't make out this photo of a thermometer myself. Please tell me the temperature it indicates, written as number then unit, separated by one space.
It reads -25 °C
